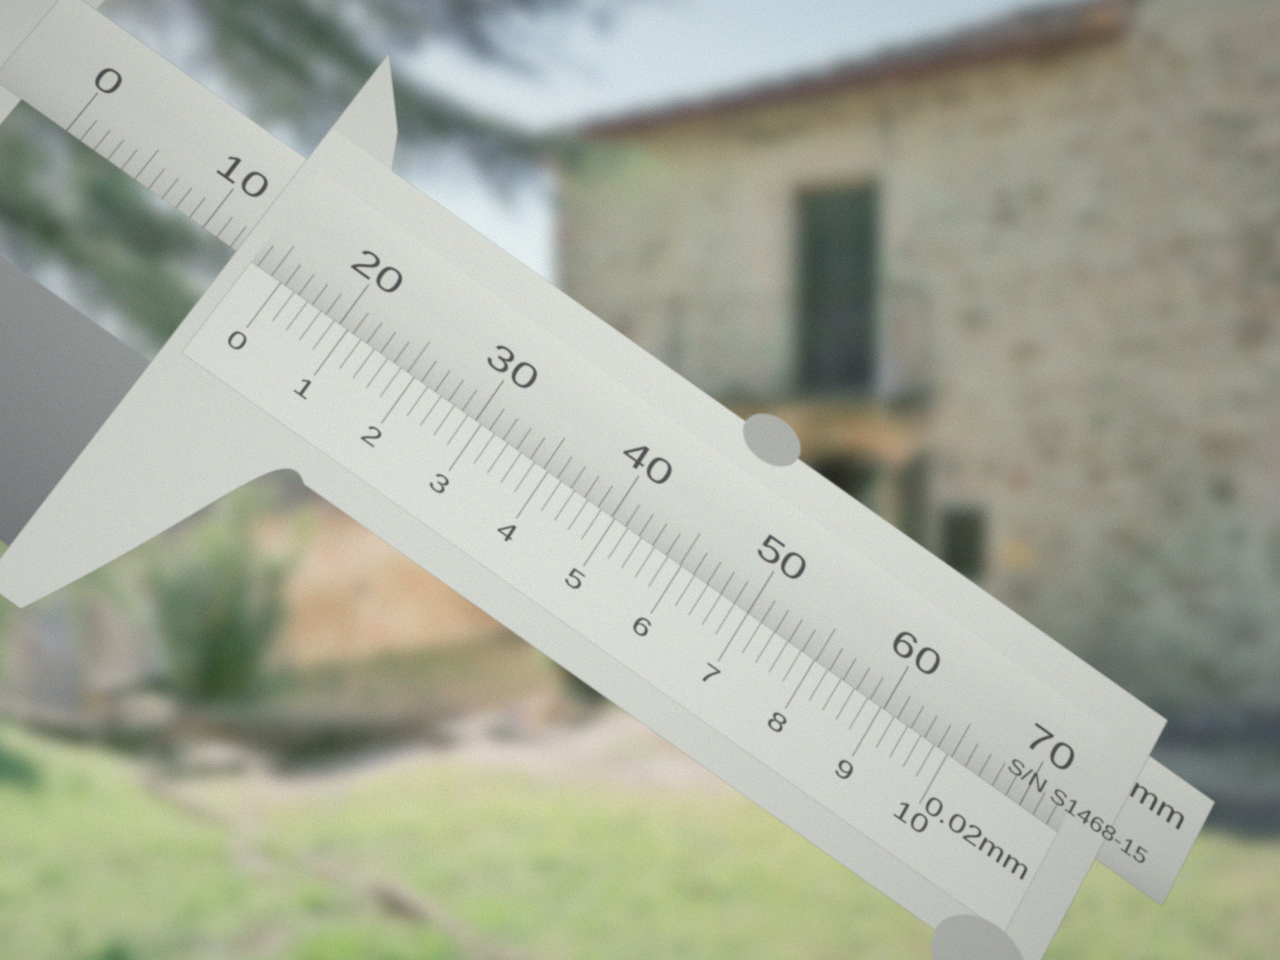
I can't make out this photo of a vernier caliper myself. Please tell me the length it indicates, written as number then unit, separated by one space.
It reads 15.7 mm
